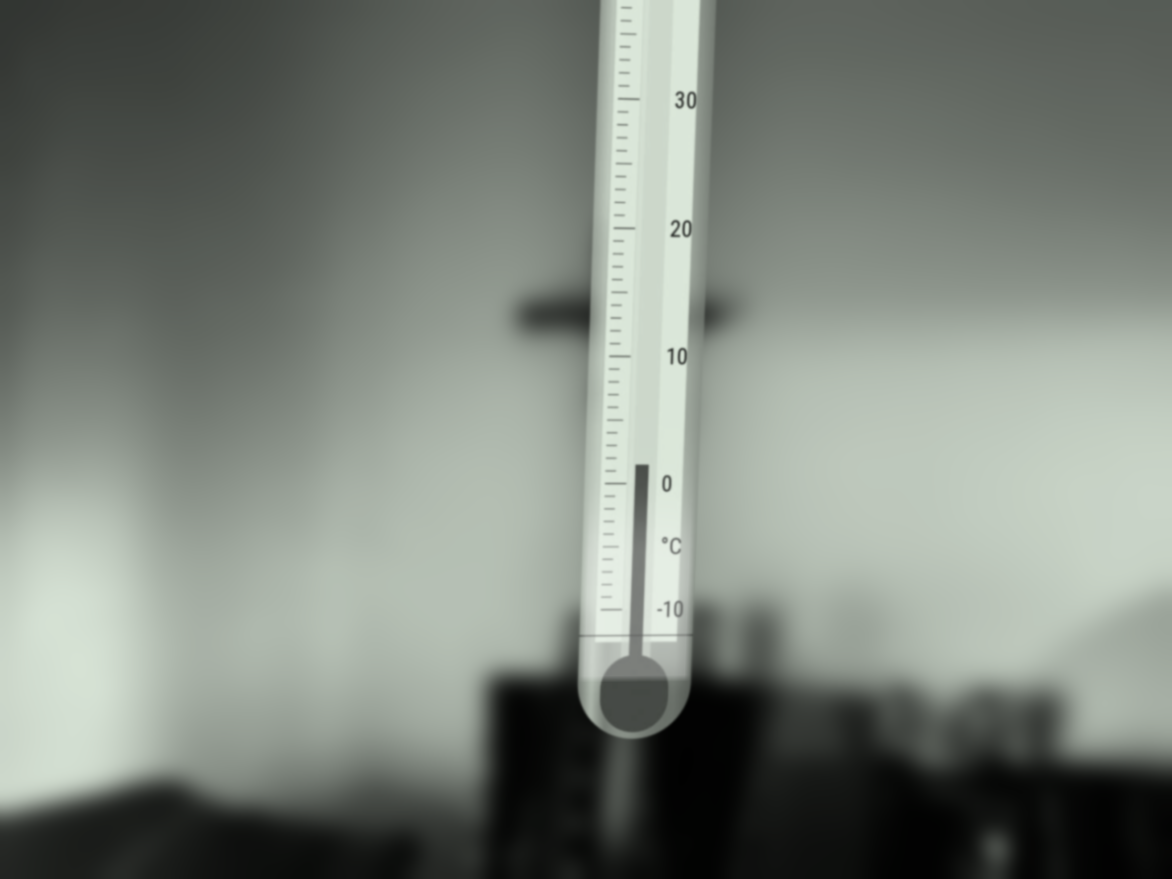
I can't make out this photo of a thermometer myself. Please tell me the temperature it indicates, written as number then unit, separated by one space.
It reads 1.5 °C
